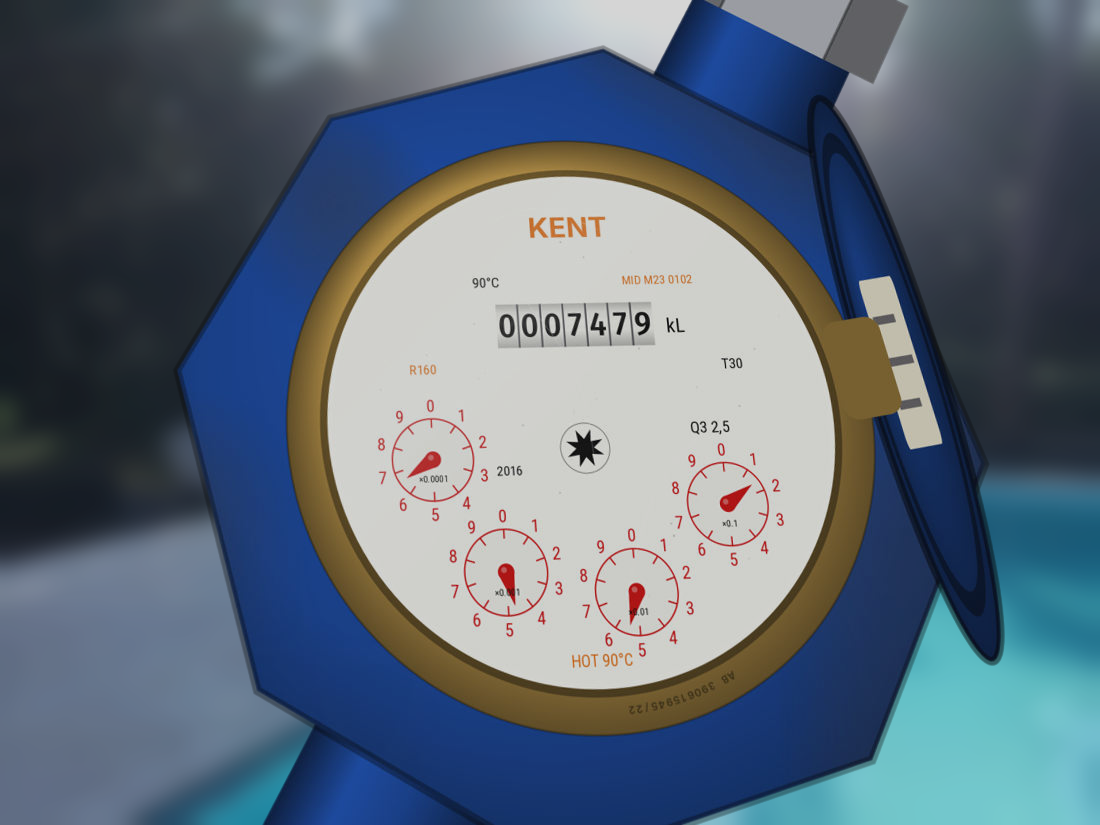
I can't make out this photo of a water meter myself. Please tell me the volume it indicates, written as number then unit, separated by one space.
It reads 7479.1546 kL
